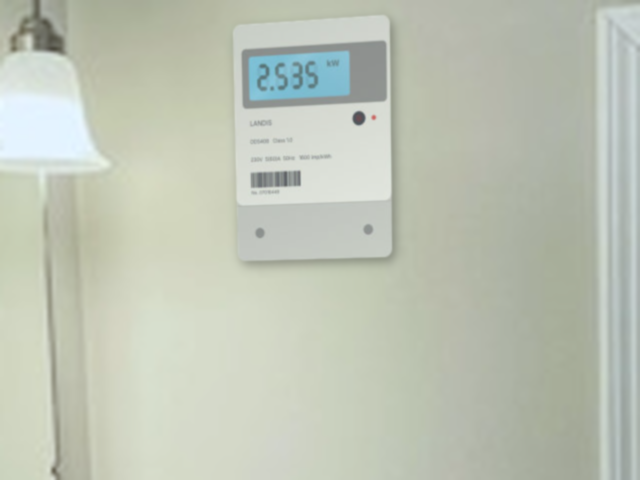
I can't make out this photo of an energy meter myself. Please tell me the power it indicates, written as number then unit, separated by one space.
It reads 2.535 kW
